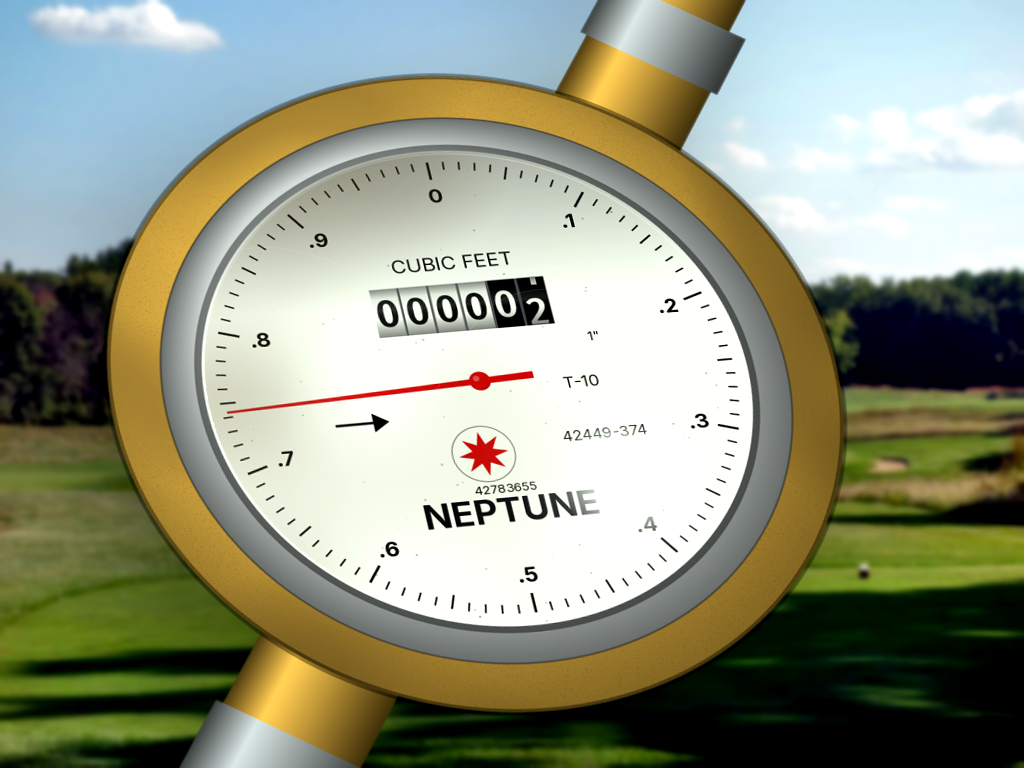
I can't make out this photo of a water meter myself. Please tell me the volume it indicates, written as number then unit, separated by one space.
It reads 1.74 ft³
